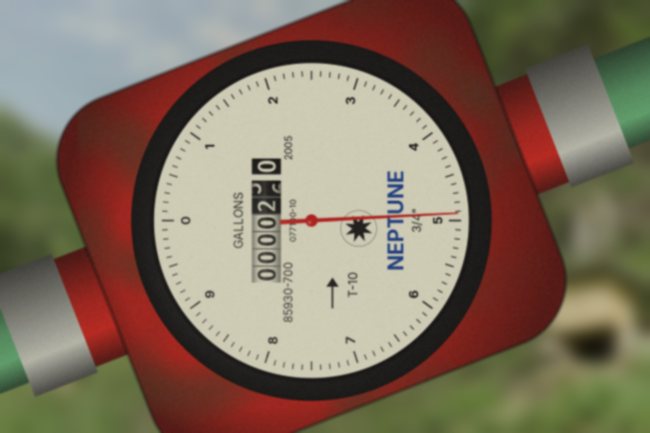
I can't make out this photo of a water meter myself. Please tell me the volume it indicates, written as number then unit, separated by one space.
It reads 254.9 gal
